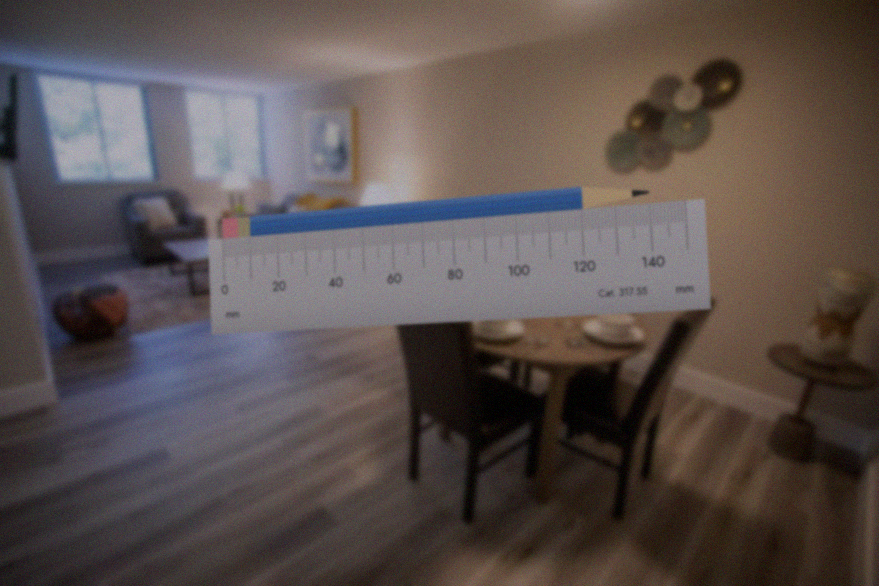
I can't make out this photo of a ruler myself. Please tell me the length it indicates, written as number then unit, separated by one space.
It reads 140 mm
